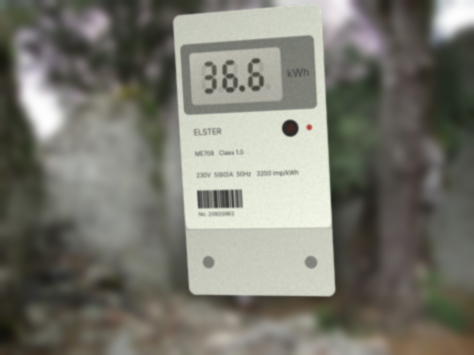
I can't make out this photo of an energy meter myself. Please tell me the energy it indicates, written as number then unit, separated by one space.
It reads 36.6 kWh
